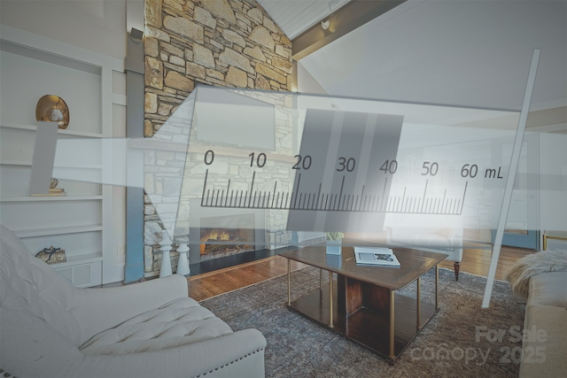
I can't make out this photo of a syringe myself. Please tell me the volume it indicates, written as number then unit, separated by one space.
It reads 19 mL
